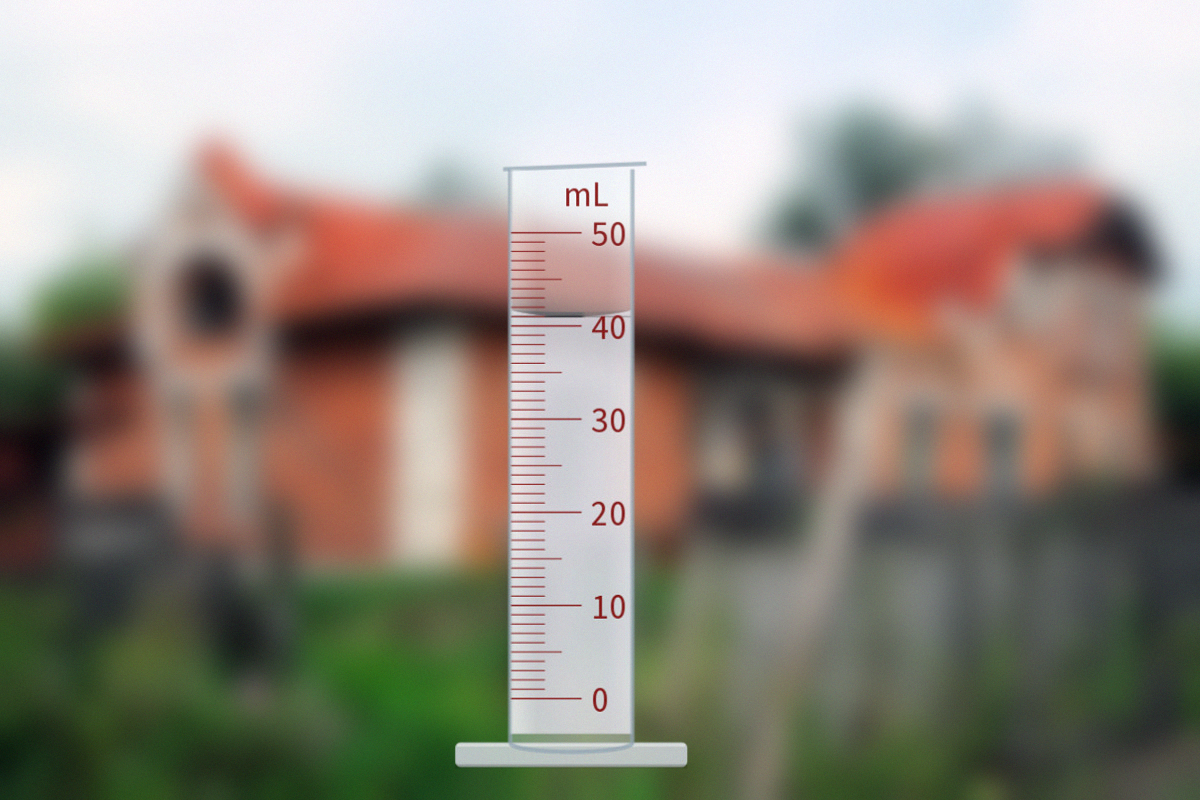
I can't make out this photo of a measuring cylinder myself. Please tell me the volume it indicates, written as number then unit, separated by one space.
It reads 41 mL
